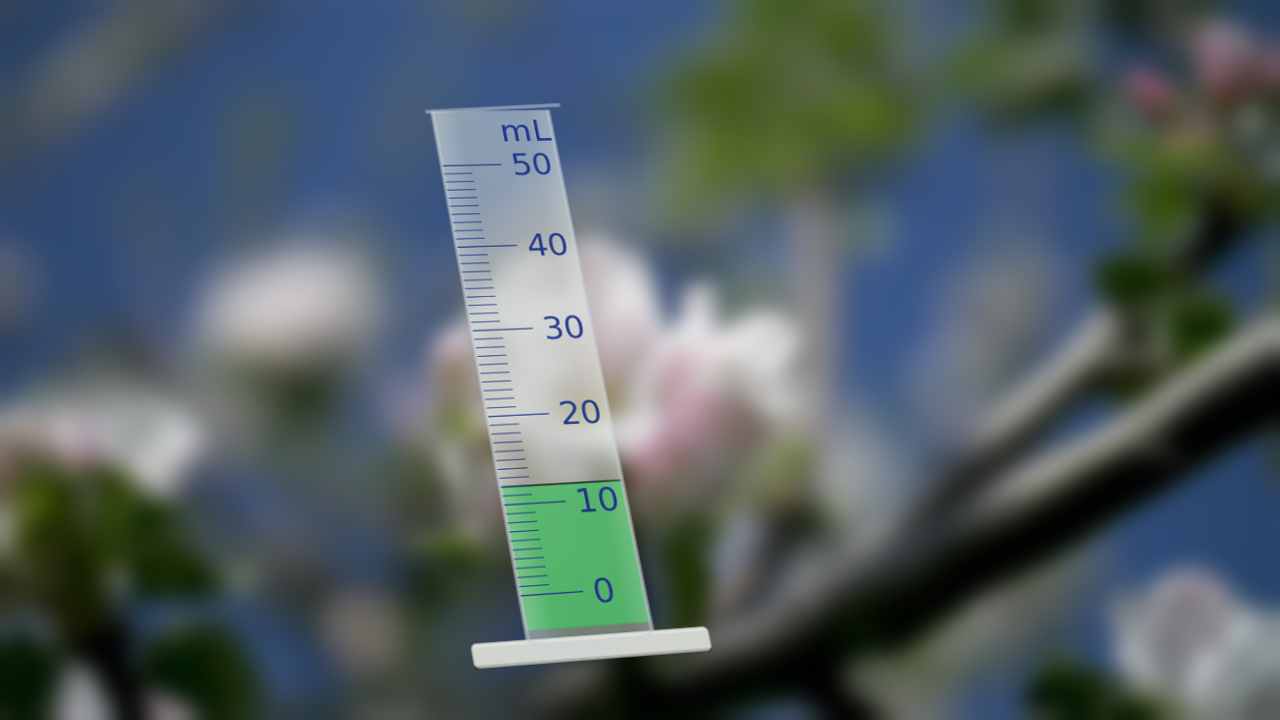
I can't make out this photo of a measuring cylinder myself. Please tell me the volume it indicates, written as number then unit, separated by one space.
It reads 12 mL
